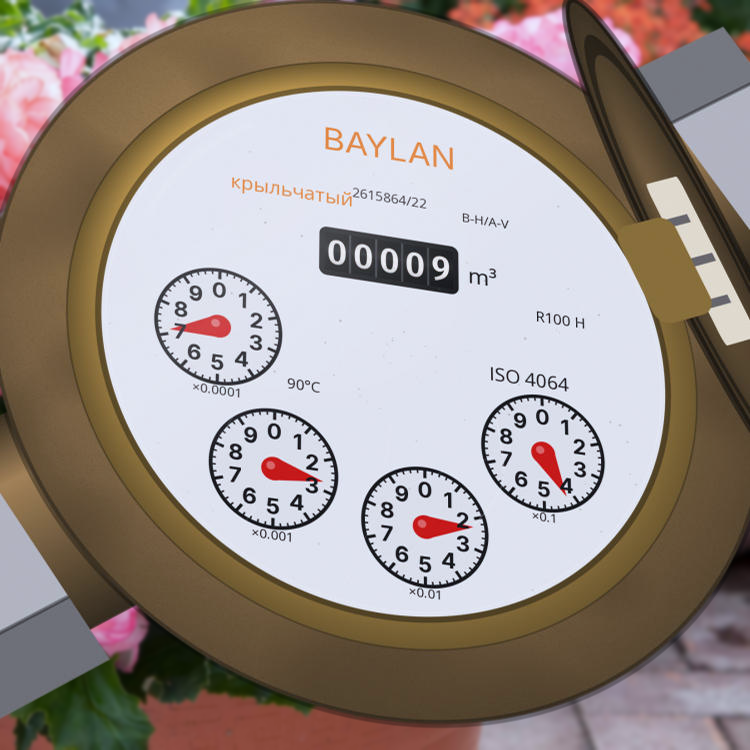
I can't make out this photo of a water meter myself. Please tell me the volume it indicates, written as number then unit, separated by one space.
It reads 9.4227 m³
